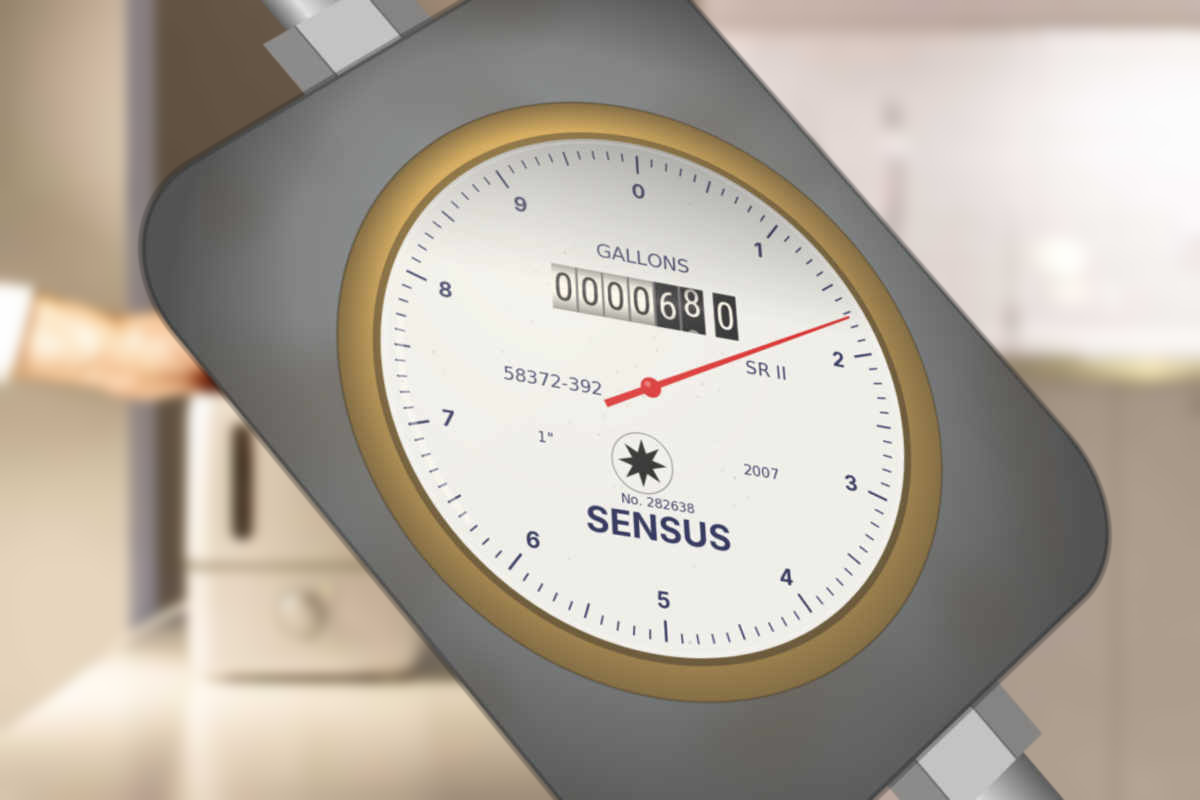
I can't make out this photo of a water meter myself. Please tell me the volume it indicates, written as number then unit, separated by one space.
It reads 681.7 gal
